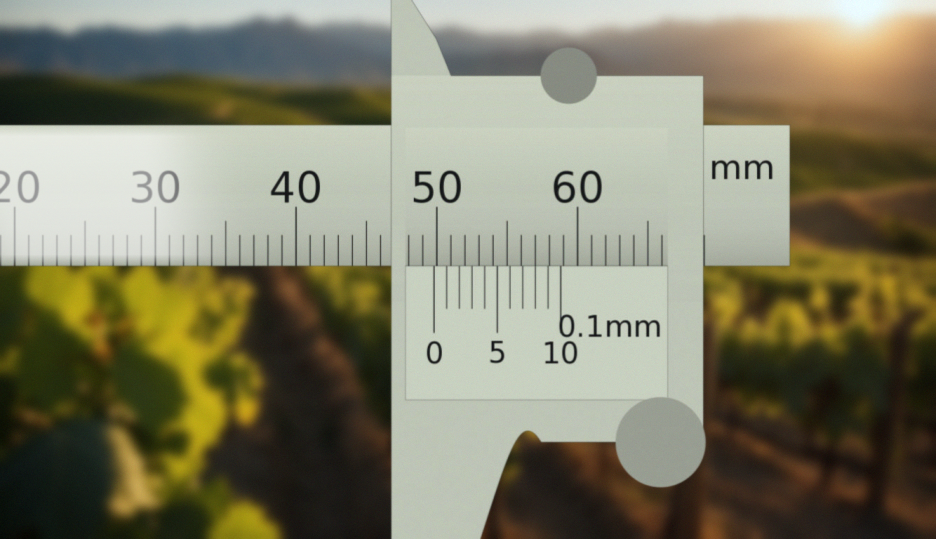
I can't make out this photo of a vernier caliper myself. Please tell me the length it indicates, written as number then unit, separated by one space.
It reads 49.8 mm
